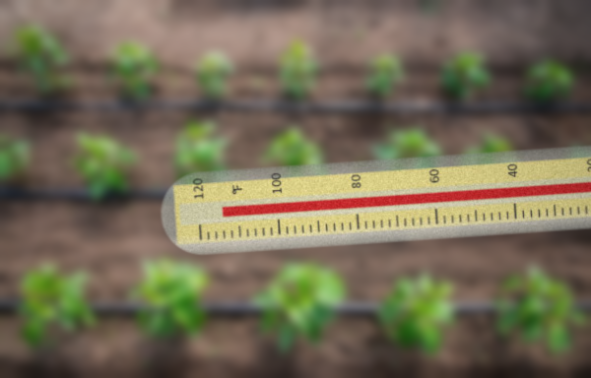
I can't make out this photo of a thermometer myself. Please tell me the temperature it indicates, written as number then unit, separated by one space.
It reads 114 °F
